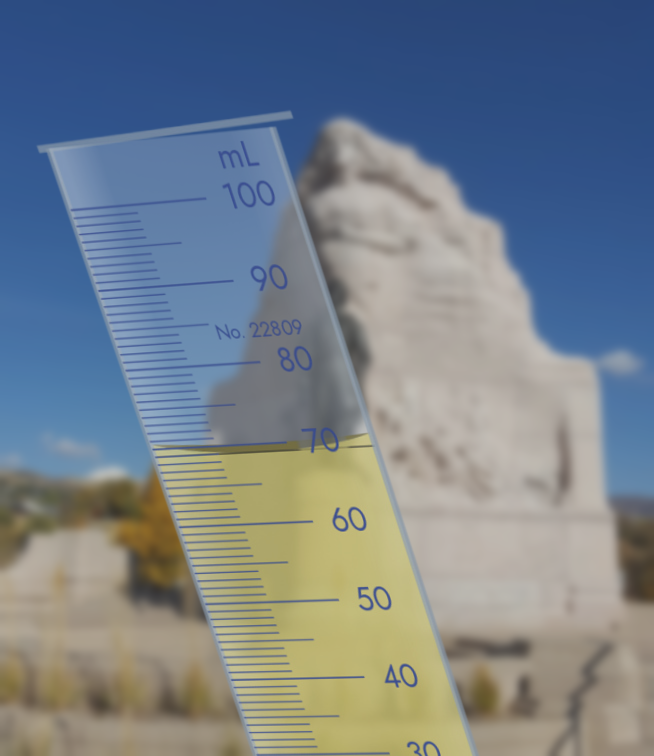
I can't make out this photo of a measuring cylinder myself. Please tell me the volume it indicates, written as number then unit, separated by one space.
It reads 69 mL
